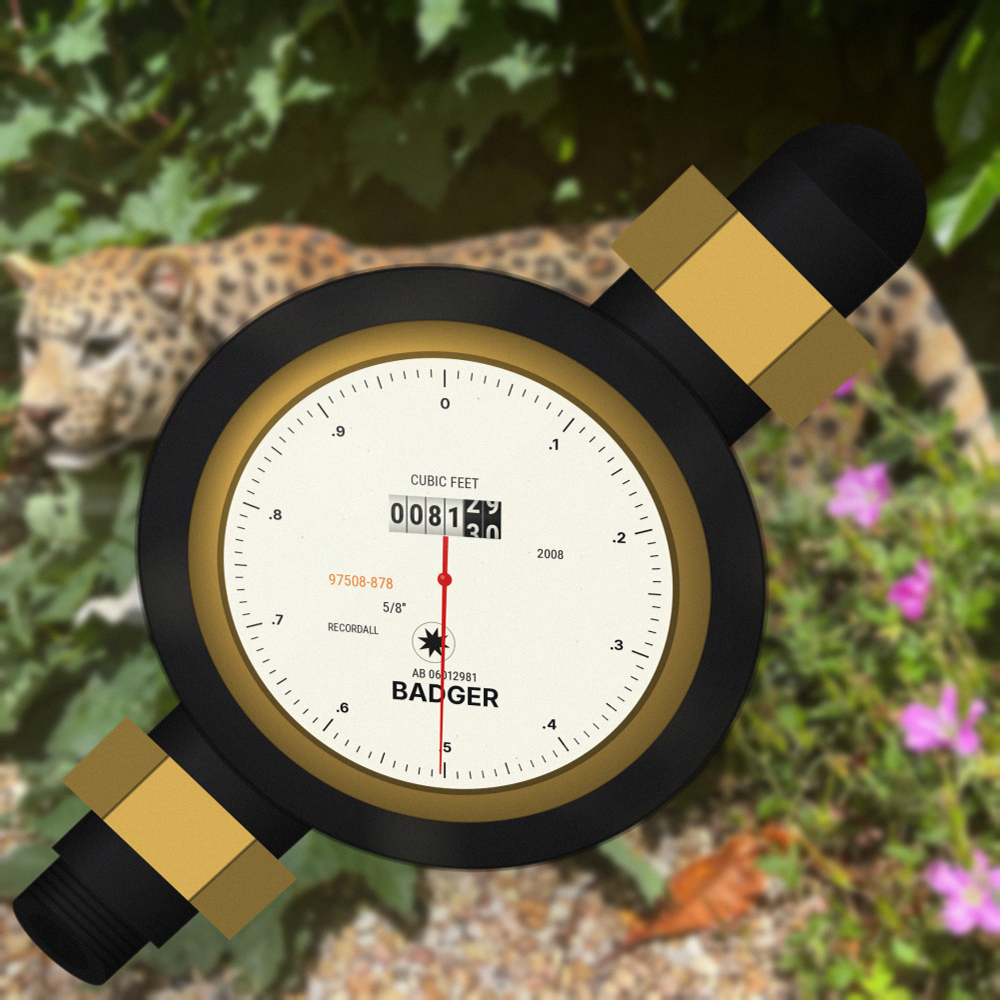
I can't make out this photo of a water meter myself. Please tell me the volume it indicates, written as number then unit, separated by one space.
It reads 8129.50 ft³
